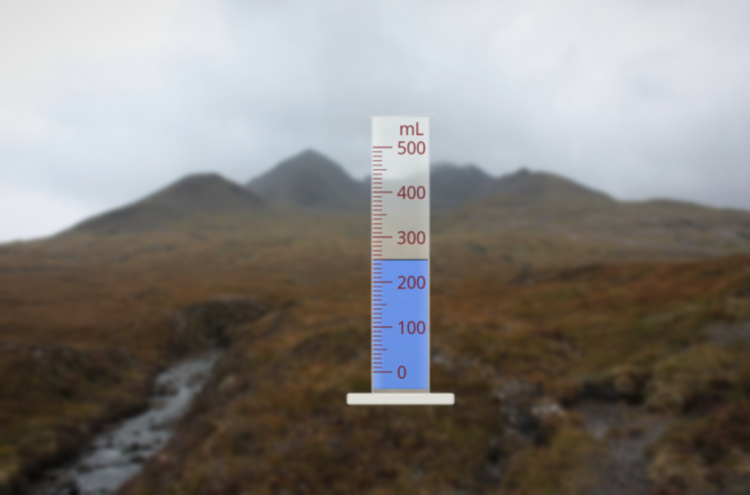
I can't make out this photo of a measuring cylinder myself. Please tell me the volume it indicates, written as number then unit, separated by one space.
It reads 250 mL
